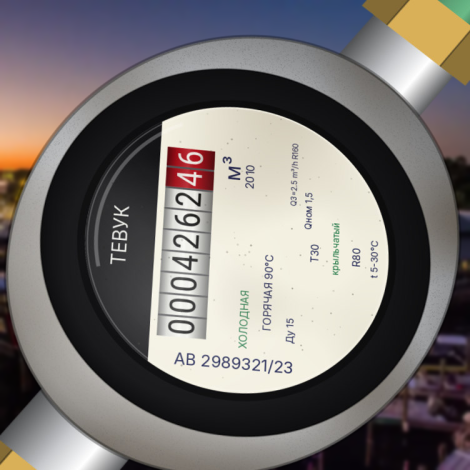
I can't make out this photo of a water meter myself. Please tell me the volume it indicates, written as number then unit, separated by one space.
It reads 4262.46 m³
